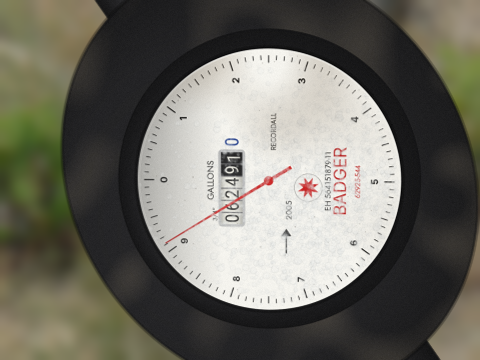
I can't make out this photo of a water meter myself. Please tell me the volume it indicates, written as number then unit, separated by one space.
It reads 624909.1 gal
